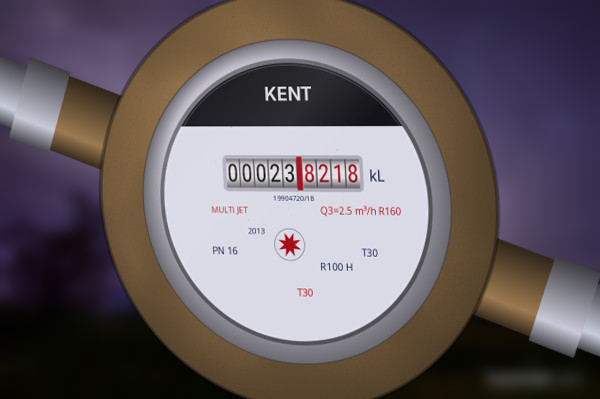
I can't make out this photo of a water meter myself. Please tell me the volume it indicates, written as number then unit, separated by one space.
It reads 23.8218 kL
